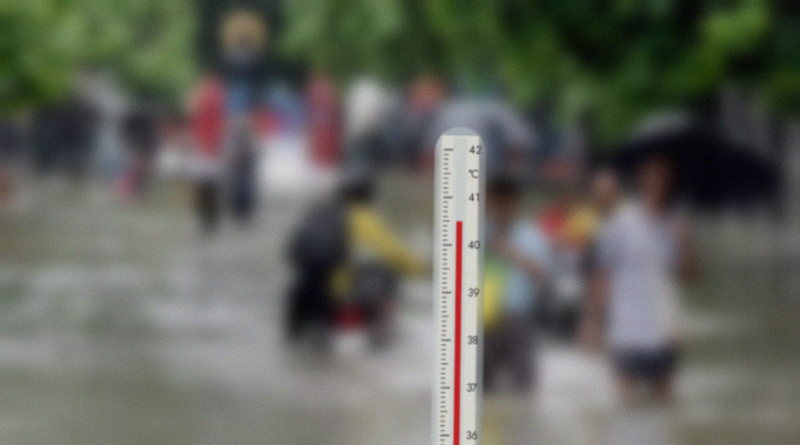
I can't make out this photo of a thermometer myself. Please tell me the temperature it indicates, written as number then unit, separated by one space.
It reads 40.5 °C
